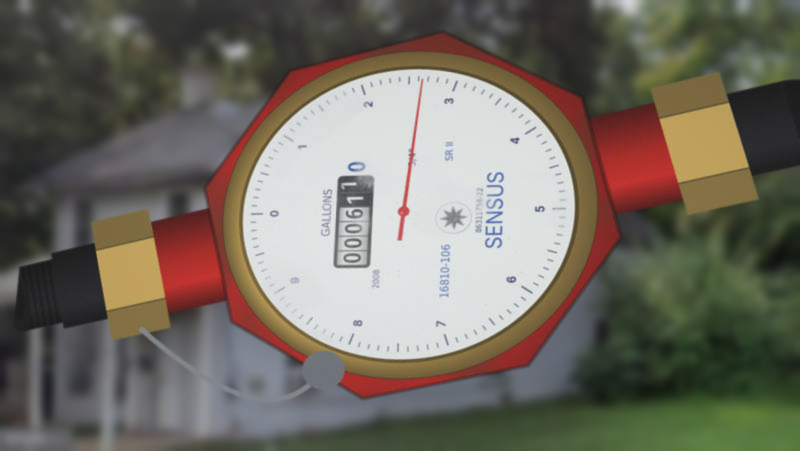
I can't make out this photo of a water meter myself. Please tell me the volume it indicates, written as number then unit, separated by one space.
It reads 6112.6 gal
